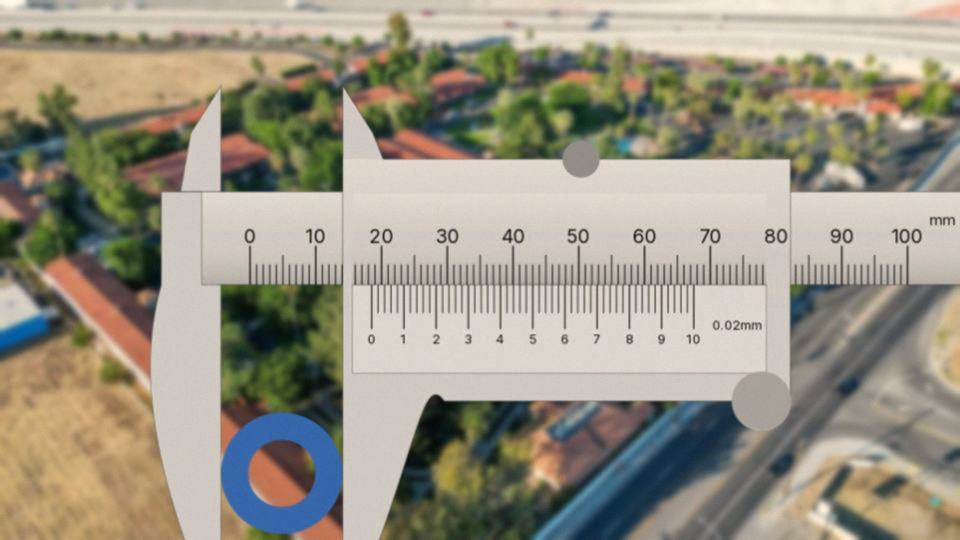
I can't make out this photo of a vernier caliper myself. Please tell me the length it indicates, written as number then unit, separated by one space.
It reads 18.5 mm
